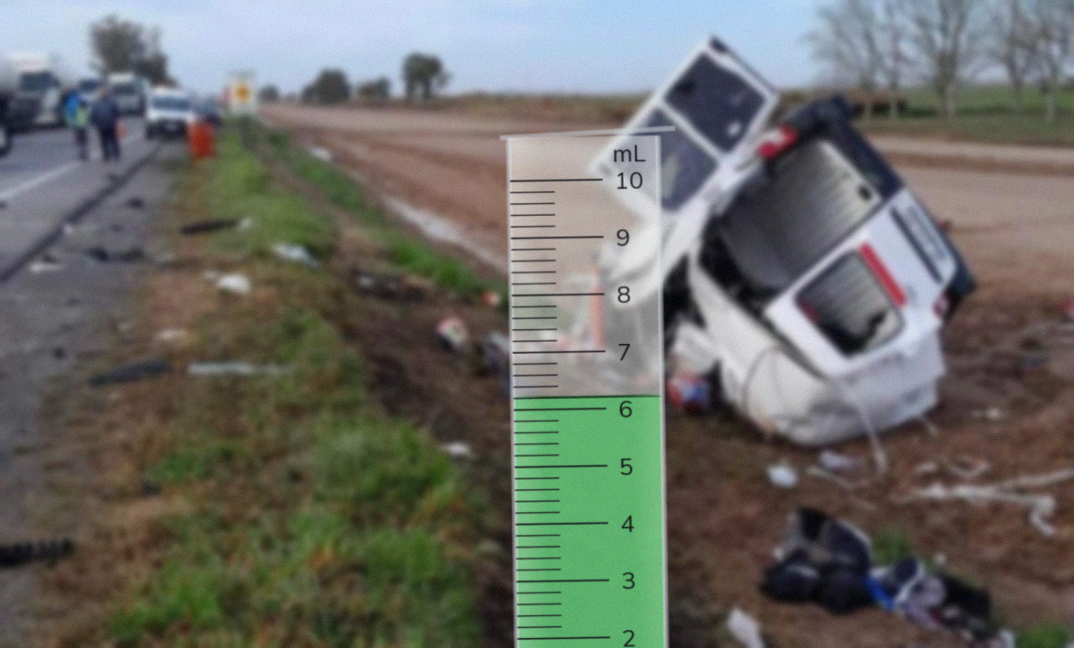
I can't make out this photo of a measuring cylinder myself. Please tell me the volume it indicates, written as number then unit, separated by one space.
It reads 6.2 mL
